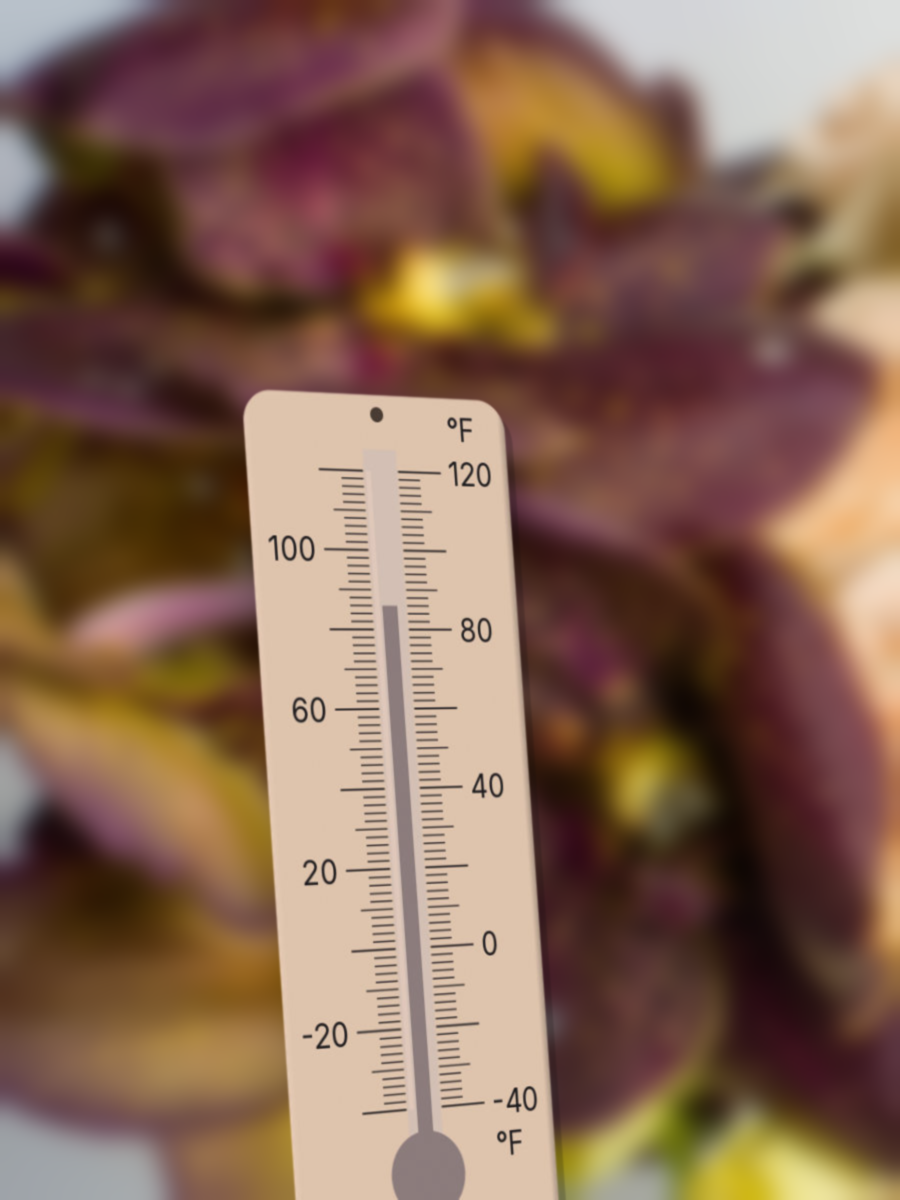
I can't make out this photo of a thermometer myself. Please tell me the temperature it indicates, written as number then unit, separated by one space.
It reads 86 °F
